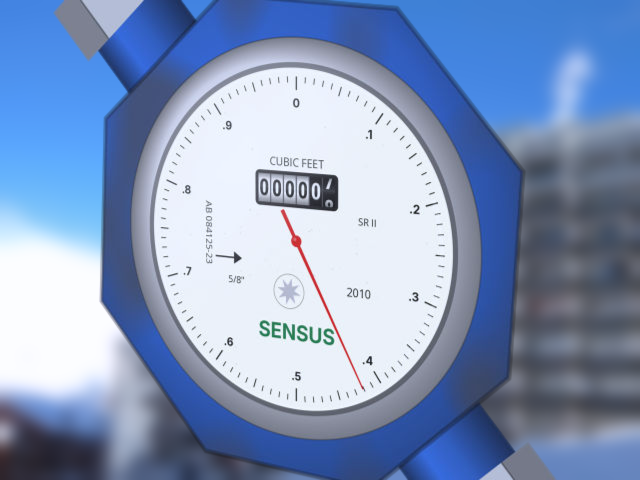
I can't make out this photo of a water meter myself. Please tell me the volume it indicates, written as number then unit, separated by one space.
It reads 7.42 ft³
